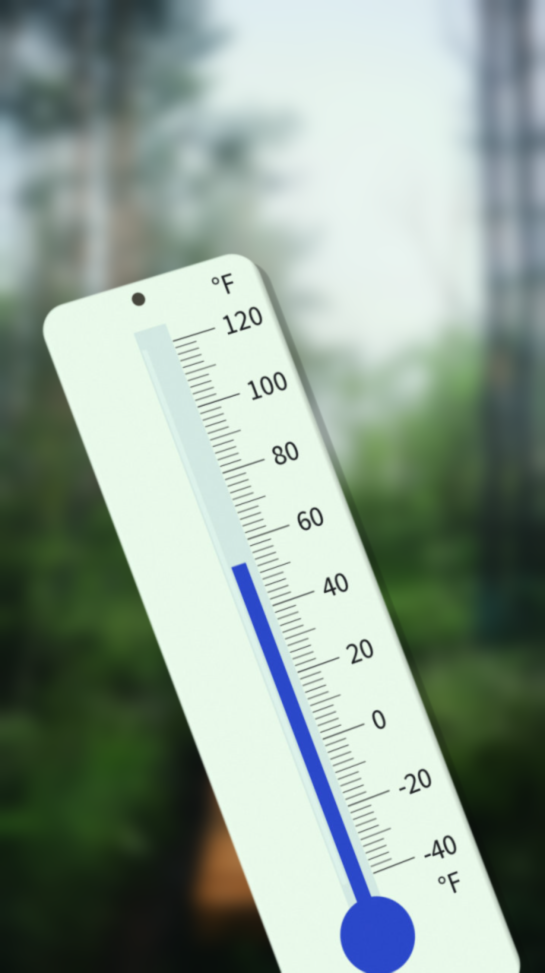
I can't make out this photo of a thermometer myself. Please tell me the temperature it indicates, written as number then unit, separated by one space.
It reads 54 °F
